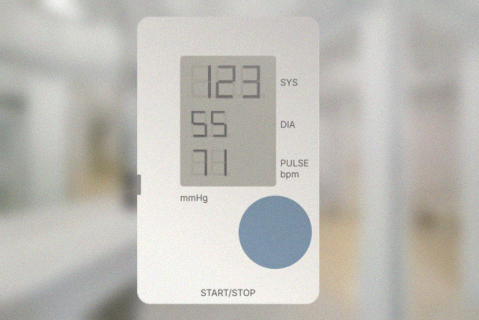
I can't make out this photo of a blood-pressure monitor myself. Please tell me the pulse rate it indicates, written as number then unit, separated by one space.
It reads 71 bpm
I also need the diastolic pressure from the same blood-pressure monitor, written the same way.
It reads 55 mmHg
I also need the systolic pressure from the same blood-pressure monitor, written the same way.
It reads 123 mmHg
